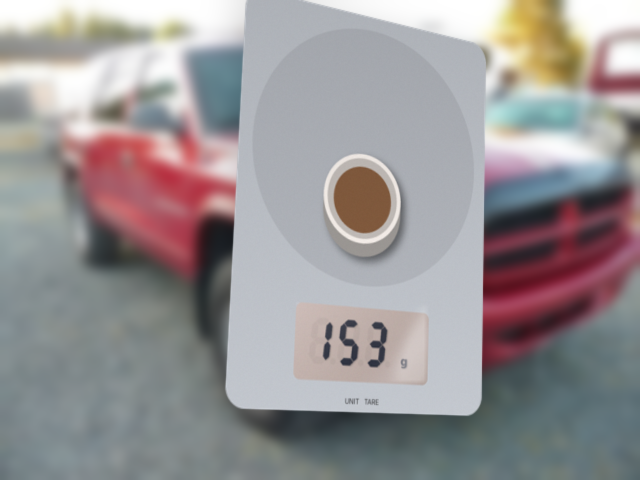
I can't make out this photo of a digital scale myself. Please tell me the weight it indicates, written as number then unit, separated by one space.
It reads 153 g
